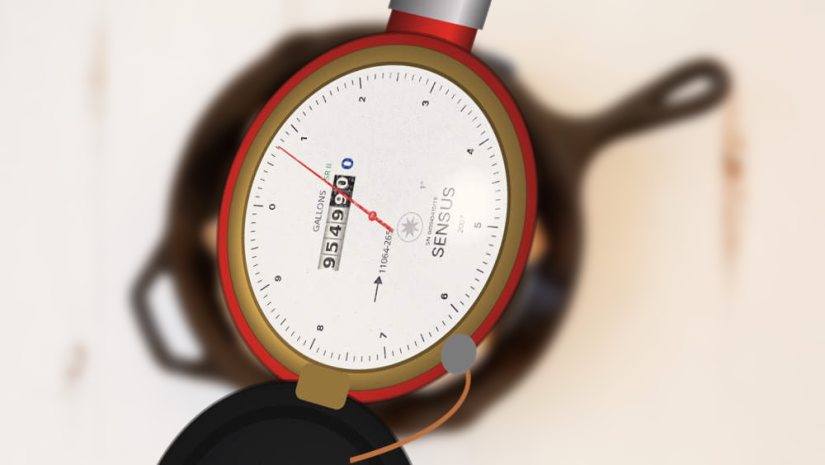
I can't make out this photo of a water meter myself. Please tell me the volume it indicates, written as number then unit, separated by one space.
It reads 9549900.7 gal
